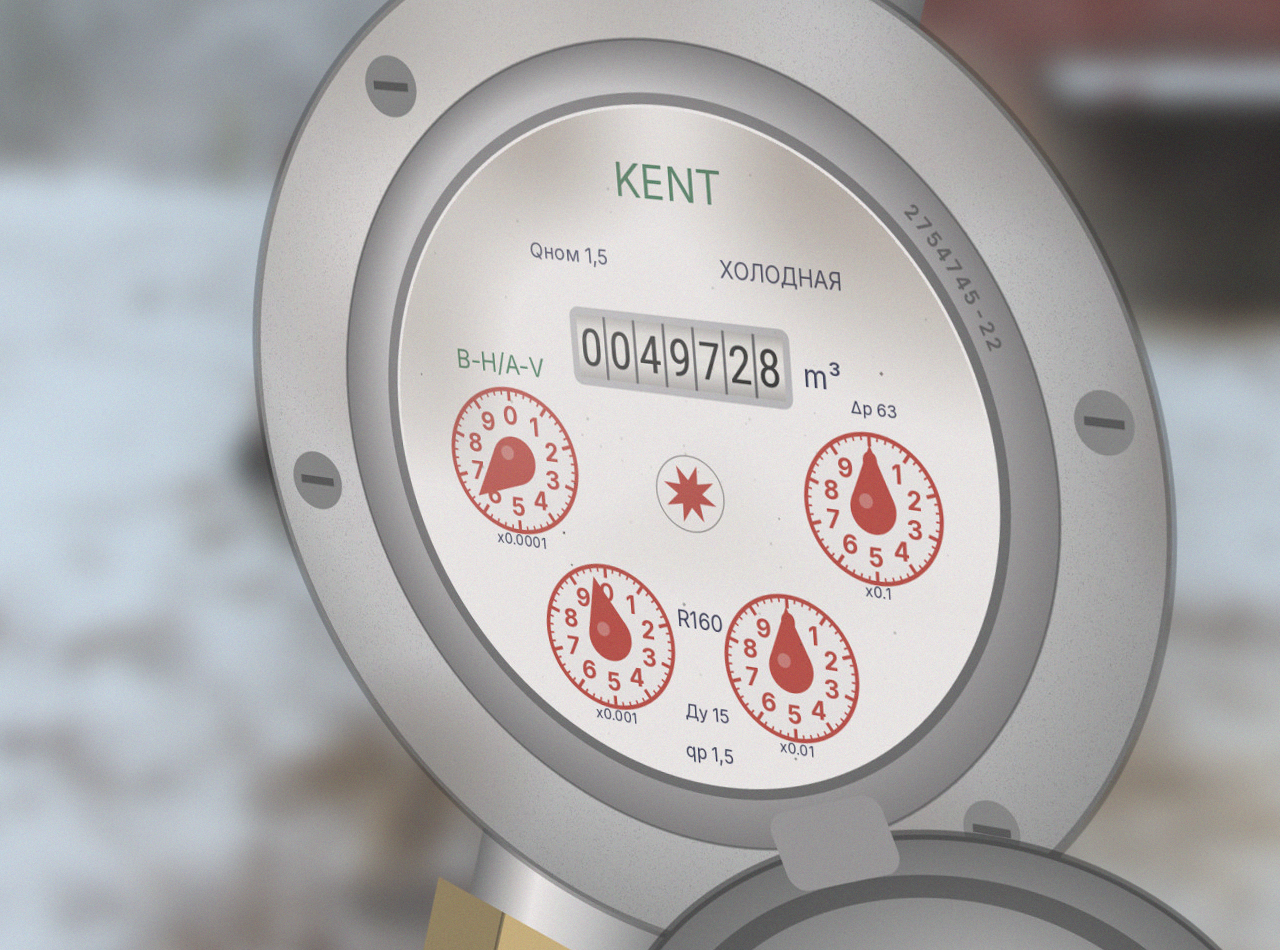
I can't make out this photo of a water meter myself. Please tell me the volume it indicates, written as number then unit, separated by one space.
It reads 49727.9996 m³
